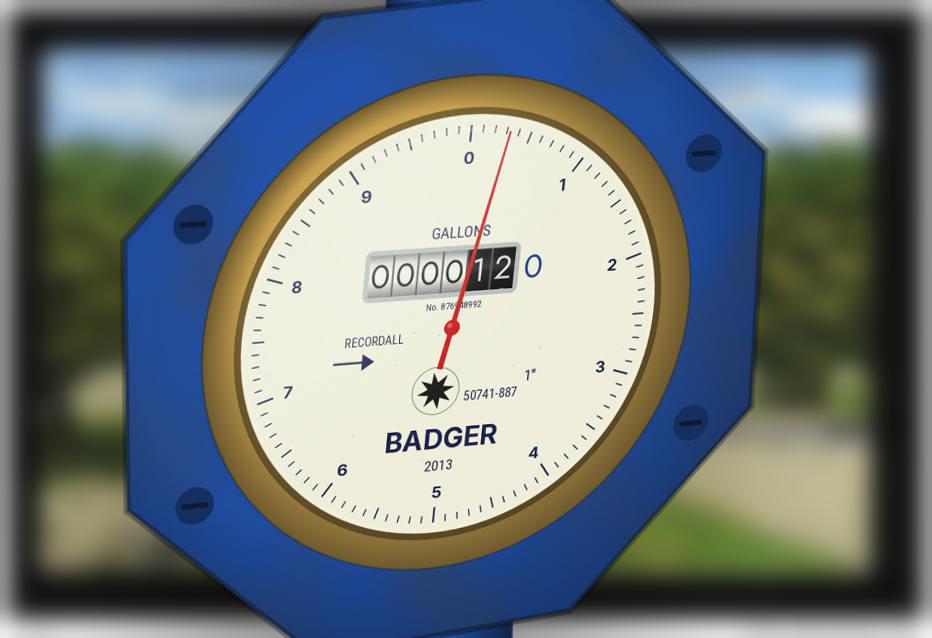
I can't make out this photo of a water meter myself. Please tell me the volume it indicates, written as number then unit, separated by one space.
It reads 120.3 gal
